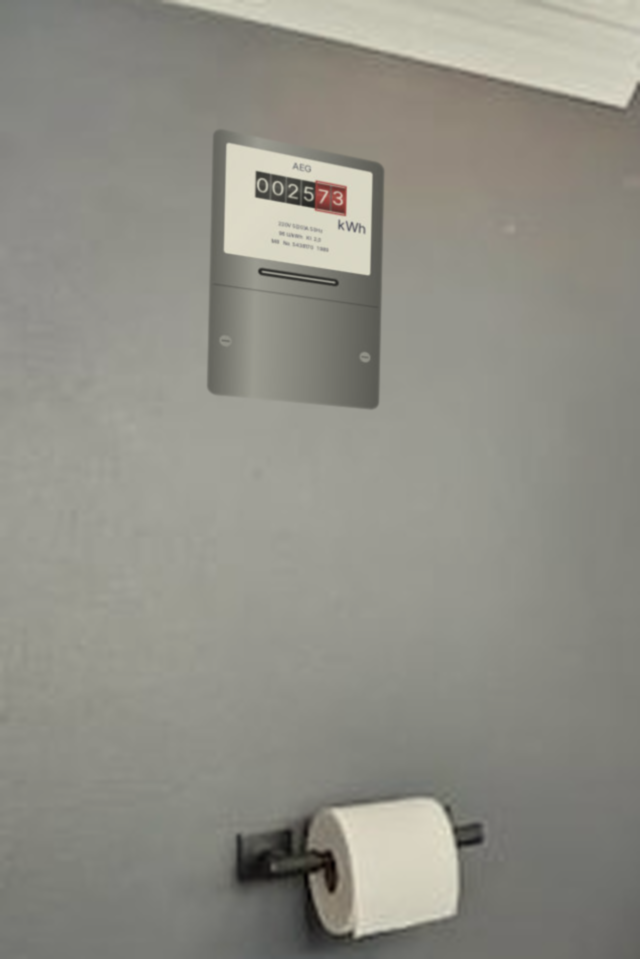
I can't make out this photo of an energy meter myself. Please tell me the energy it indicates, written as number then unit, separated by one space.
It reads 25.73 kWh
